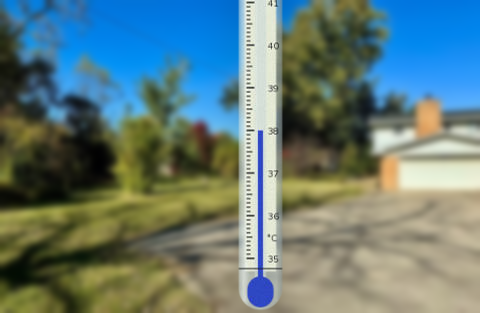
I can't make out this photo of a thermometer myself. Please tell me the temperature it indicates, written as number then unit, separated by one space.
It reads 38 °C
